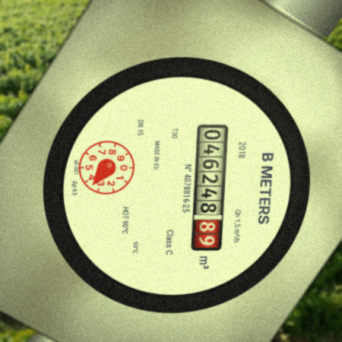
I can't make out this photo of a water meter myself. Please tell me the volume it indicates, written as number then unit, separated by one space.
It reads 46248.893 m³
